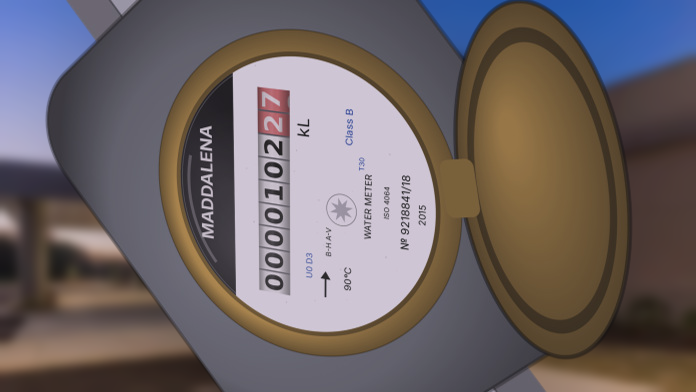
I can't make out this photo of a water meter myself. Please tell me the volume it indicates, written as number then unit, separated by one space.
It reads 102.27 kL
